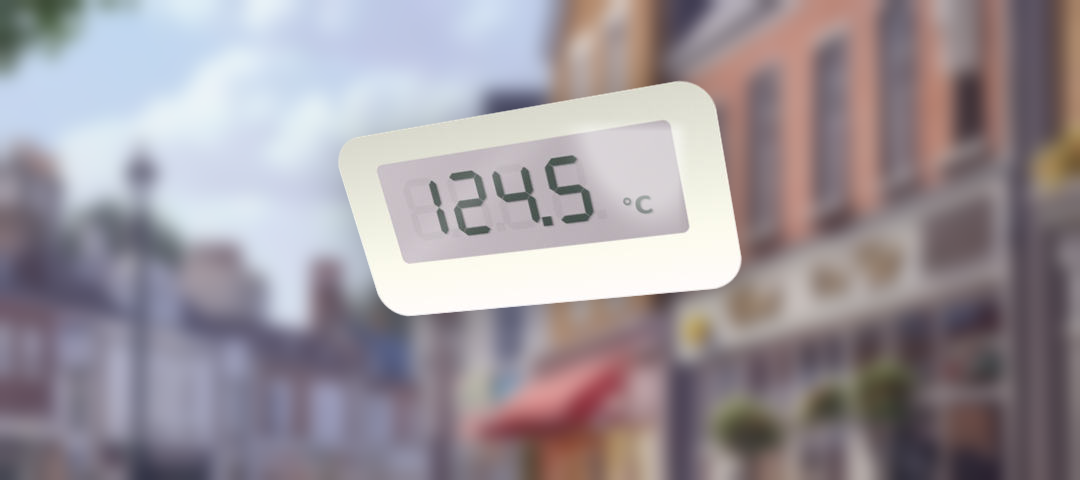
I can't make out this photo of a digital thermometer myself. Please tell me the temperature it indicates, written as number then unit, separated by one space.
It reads 124.5 °C
